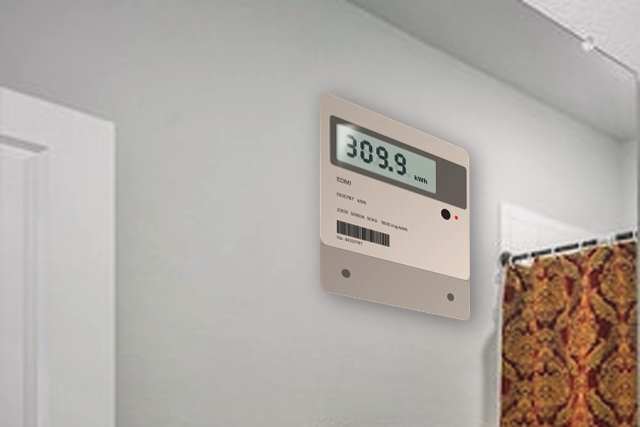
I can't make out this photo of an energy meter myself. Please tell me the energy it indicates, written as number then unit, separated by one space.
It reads 309.9 kWh
